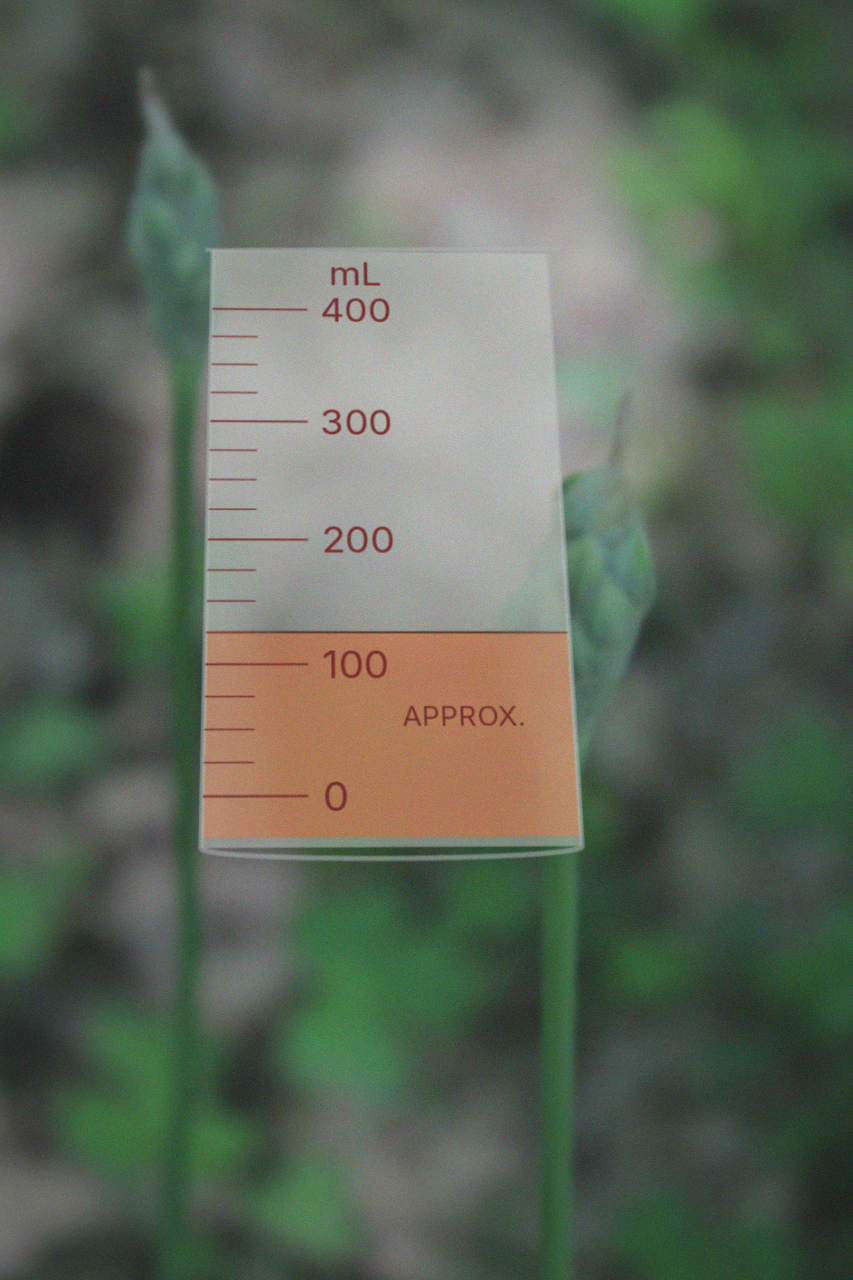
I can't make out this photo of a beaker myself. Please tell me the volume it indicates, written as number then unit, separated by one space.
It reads 125 mL
